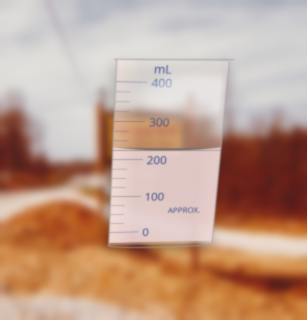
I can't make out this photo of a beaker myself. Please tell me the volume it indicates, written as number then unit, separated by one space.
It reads 225 mL
